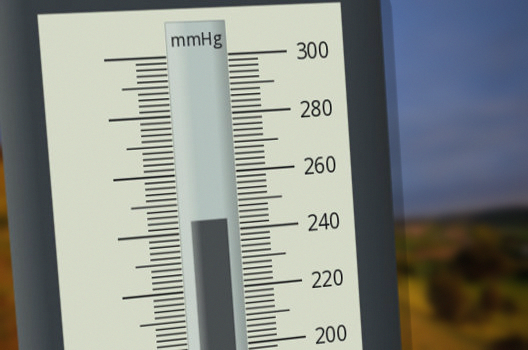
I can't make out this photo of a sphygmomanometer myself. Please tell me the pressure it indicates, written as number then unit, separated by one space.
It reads 244 mmHg
